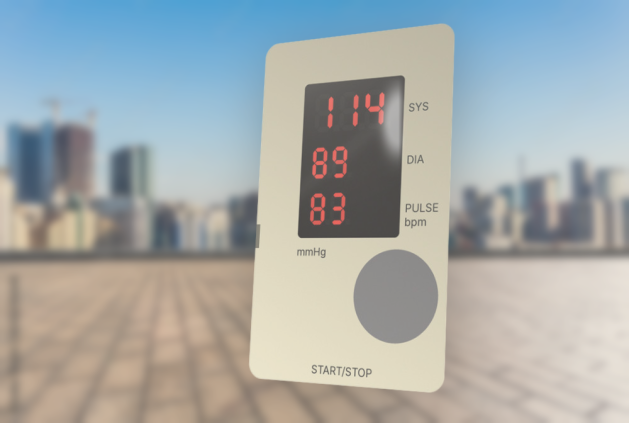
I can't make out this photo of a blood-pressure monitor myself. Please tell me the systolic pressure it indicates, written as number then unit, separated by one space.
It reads 114 mmHg
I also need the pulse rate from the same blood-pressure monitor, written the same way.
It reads 83 bpm
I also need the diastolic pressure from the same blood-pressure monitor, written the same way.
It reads 89 mmHg
